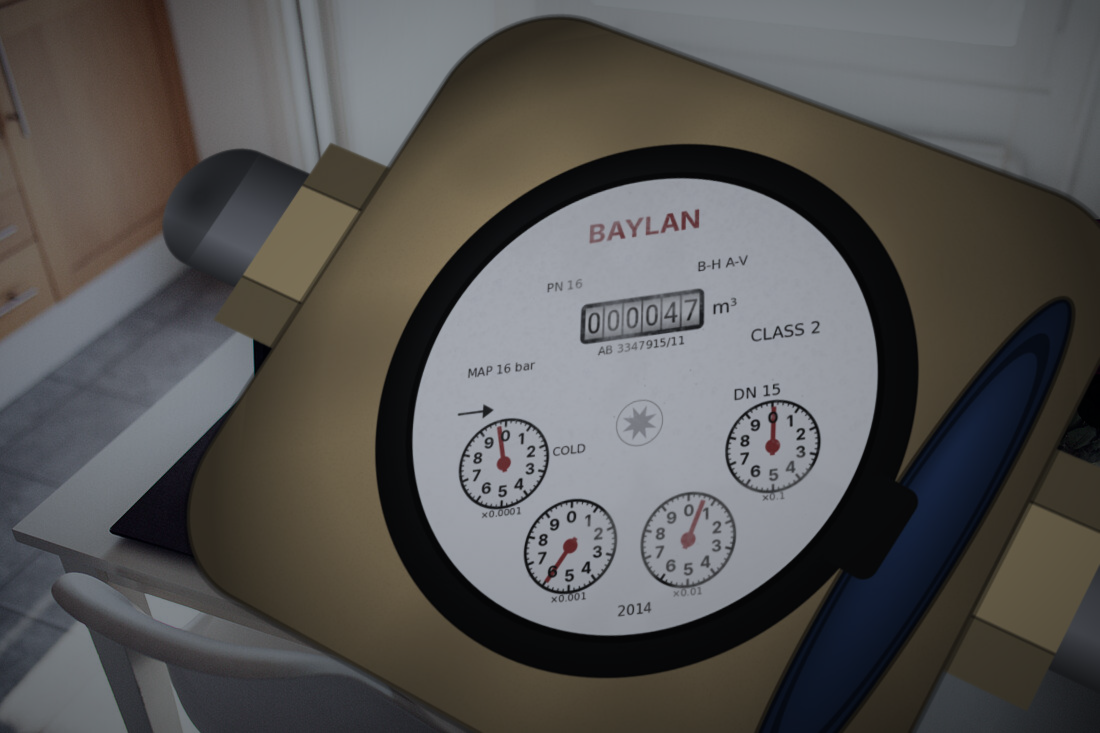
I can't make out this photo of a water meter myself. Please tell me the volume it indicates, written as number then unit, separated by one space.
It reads 47.0059 m³
